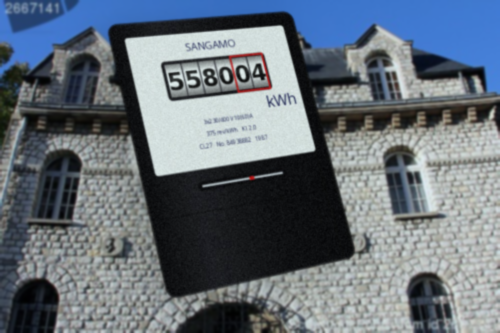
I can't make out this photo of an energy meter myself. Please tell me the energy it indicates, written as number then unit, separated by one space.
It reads 5580.04 kWh
